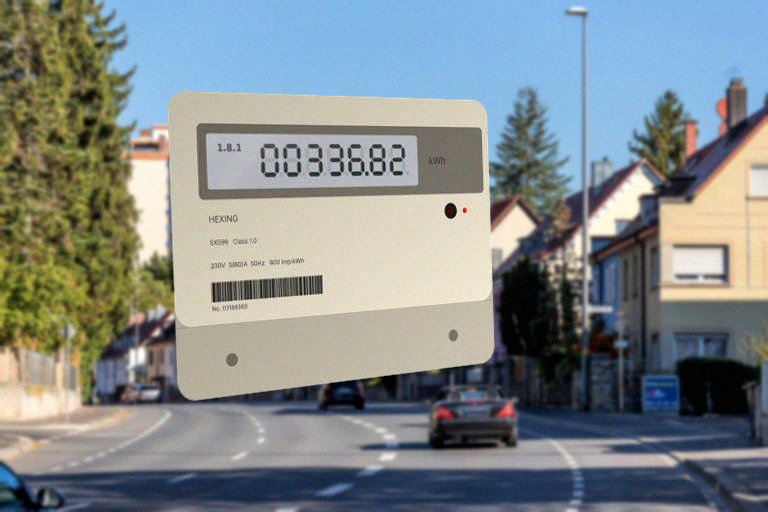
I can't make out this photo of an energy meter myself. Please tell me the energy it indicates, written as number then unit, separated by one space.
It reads 336.82 kWh
